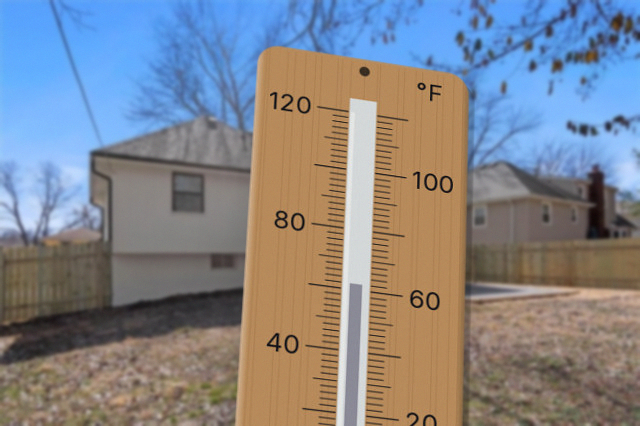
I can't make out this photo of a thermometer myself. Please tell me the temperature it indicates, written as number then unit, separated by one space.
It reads 62 °F
